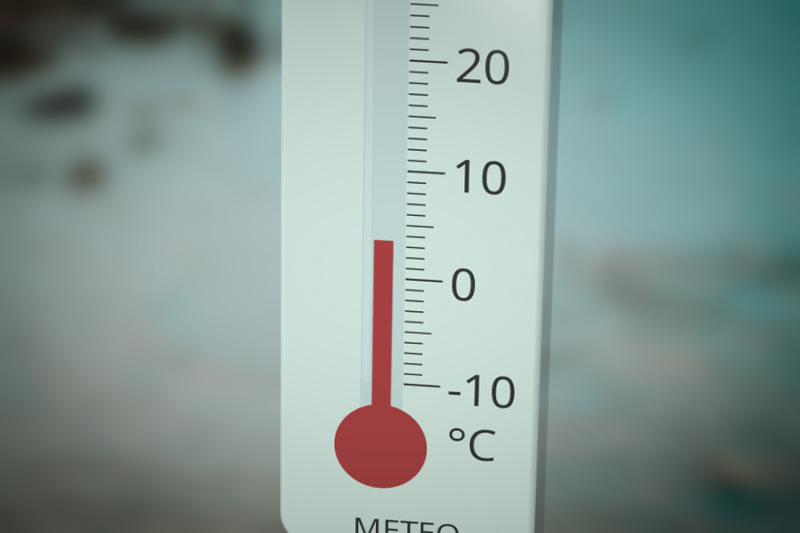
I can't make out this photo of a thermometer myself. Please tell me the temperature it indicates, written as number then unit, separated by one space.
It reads 3.5 °C
